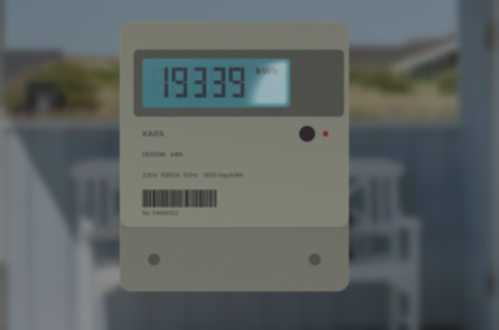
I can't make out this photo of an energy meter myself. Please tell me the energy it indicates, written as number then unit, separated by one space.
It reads 19339 kWh
